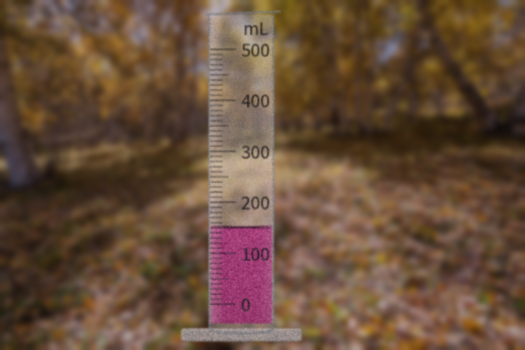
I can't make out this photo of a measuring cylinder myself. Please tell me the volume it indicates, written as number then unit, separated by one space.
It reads 150 mL
